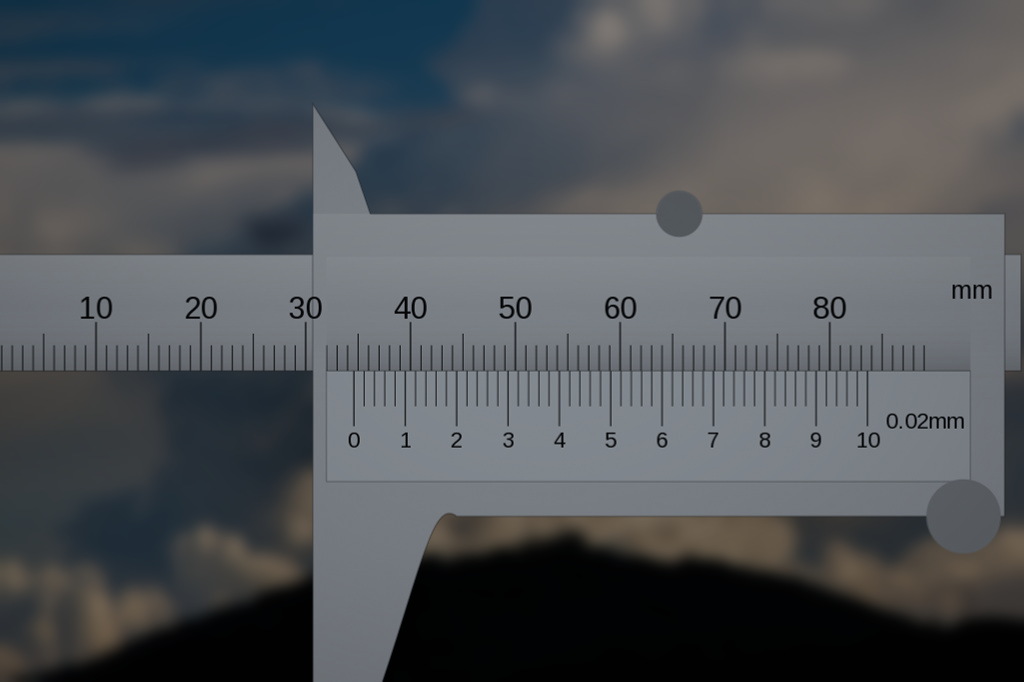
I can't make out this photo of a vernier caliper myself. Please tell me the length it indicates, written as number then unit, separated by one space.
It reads 34.6 mm
